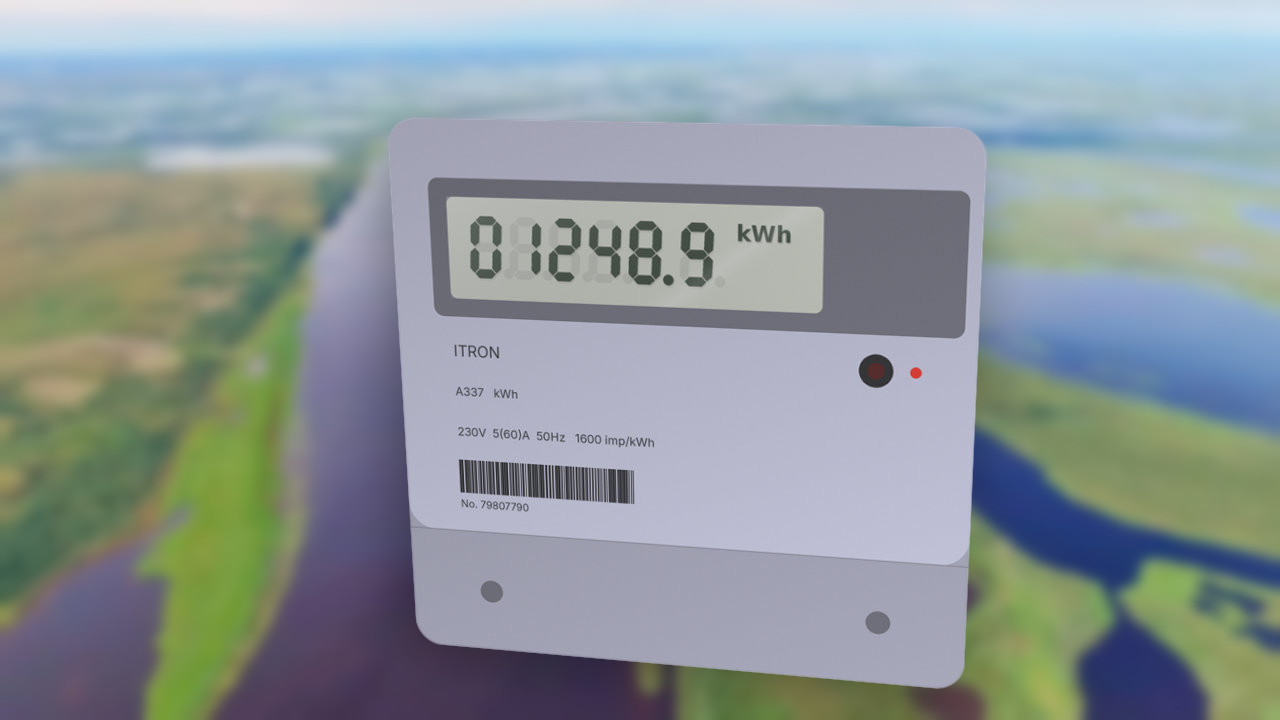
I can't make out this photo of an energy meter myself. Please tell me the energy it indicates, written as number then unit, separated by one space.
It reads 1248.9 kWh
